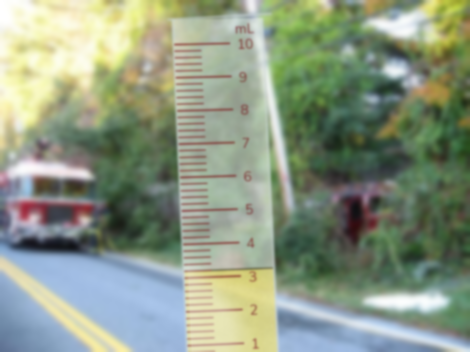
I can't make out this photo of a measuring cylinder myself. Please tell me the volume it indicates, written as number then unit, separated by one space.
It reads 3.2 mL
